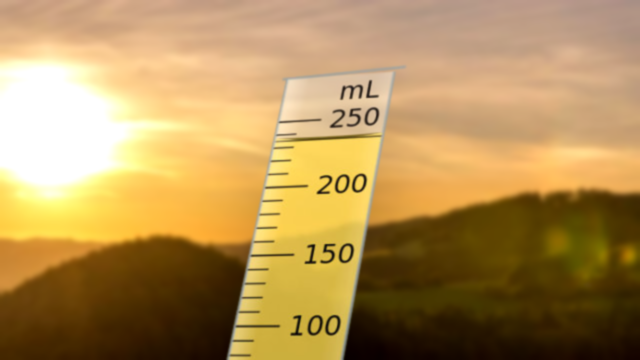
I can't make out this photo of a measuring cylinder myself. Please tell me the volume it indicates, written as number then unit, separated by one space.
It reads 235 mL
